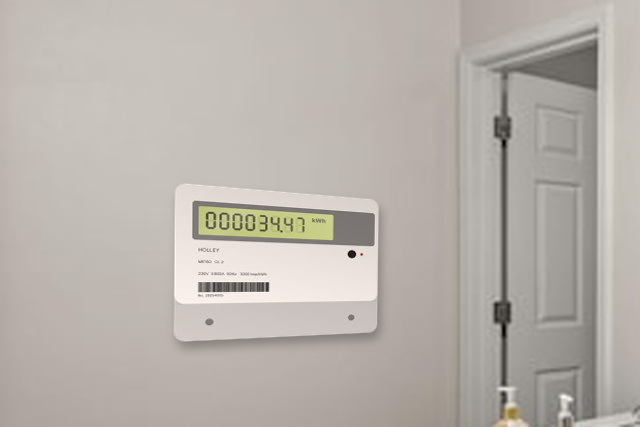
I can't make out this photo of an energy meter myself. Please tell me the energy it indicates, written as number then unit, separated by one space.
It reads 34.47 kWh
